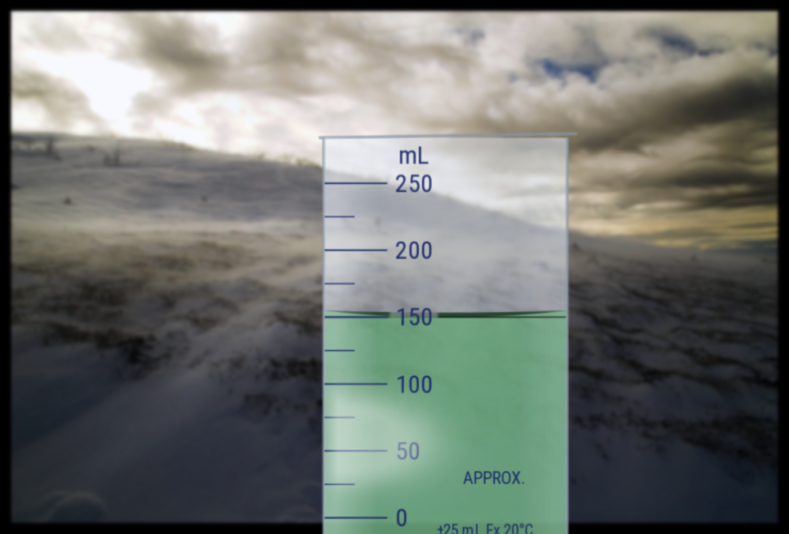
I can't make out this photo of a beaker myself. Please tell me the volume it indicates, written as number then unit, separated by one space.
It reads 150 mL
